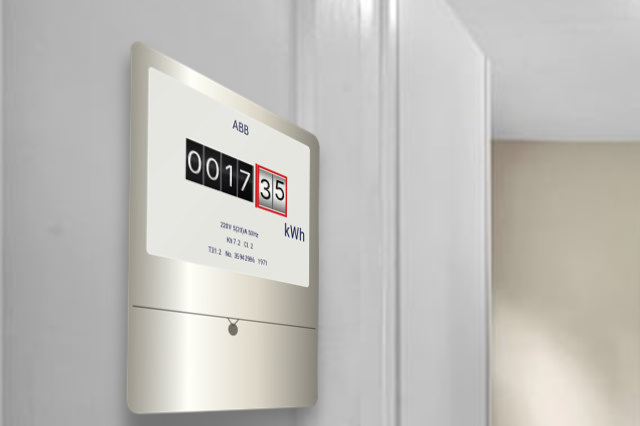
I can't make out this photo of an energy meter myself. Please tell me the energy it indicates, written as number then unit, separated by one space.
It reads 17.35 kWh
